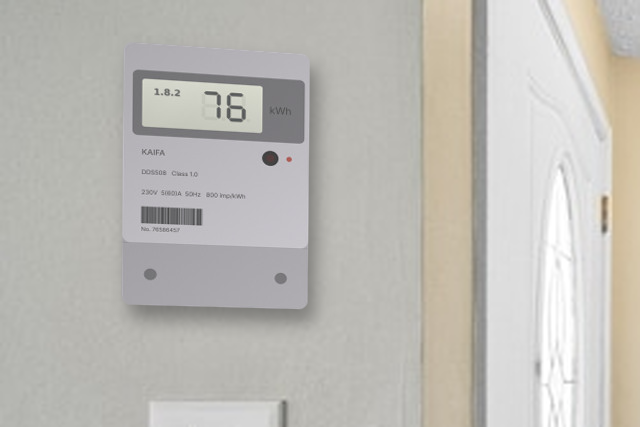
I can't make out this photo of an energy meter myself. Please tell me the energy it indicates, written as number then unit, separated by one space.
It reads 76 kWh
